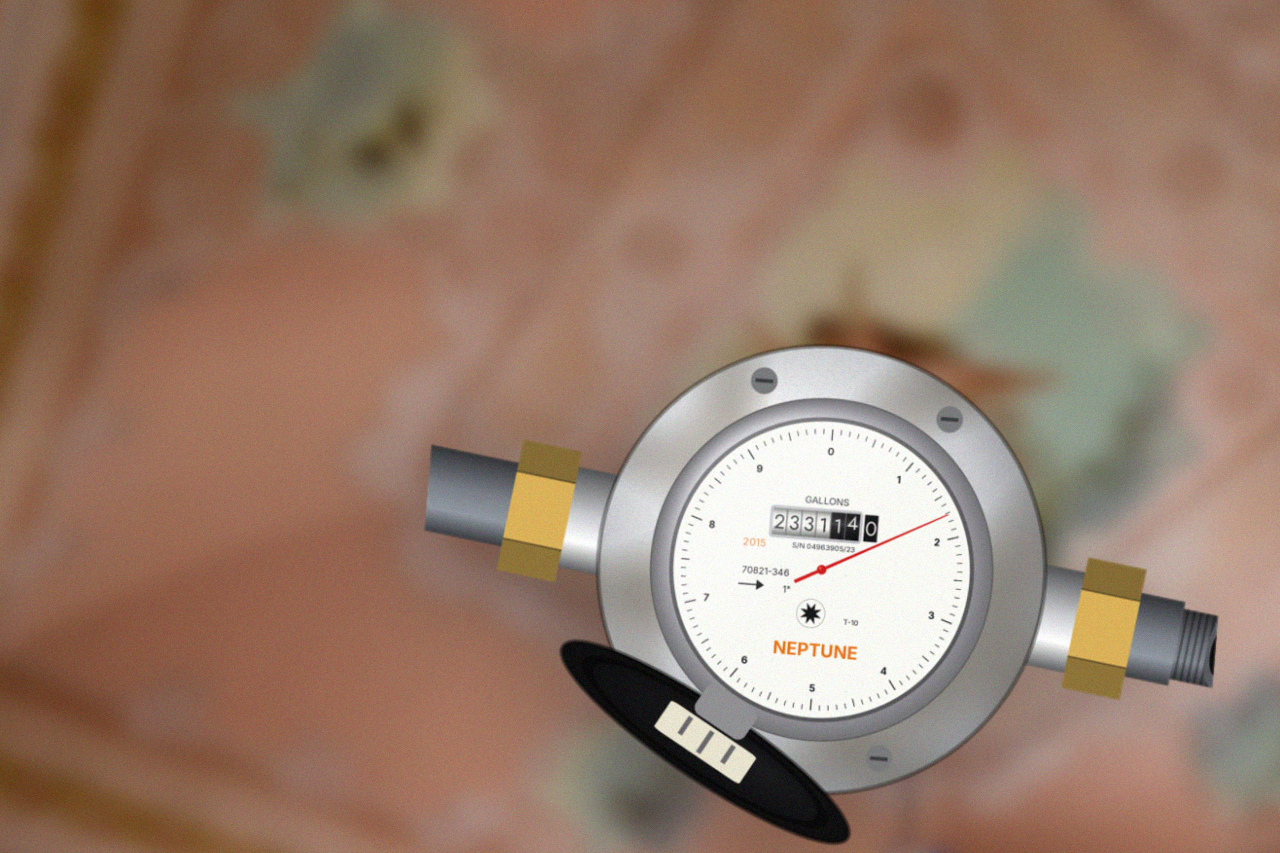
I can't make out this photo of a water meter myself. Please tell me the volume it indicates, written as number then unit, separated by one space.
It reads 2331141.7 gal
